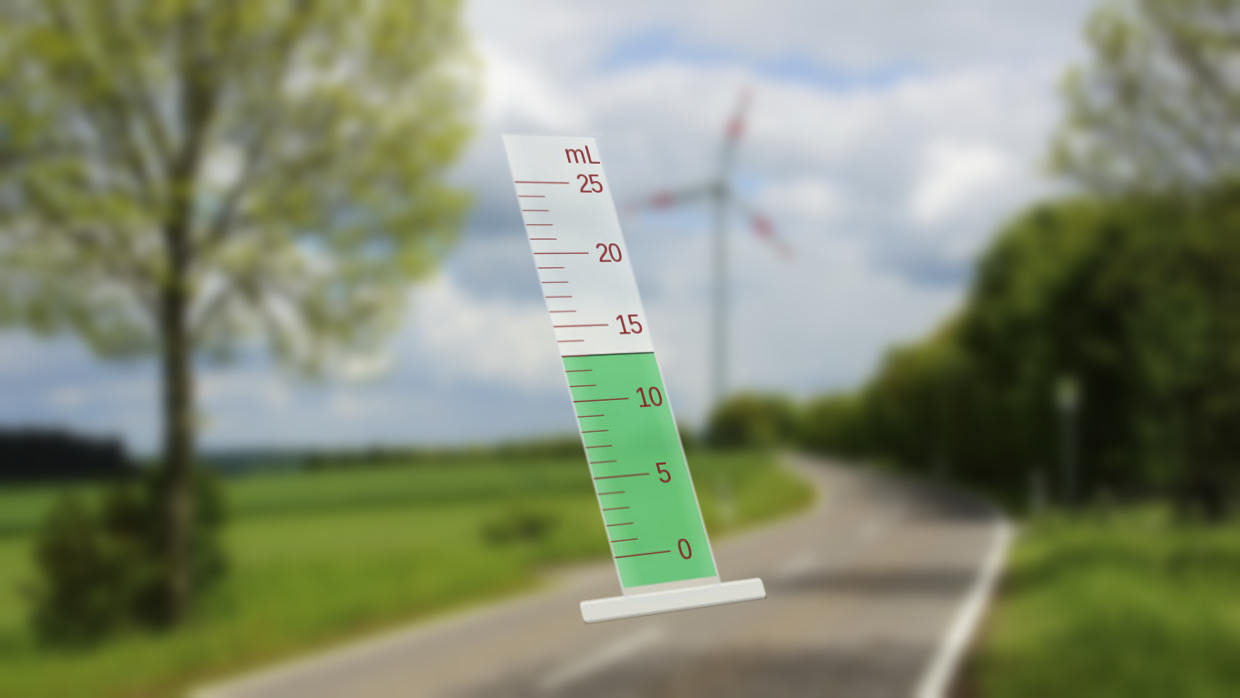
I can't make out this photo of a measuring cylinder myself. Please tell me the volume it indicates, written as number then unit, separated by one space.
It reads 13 mL
